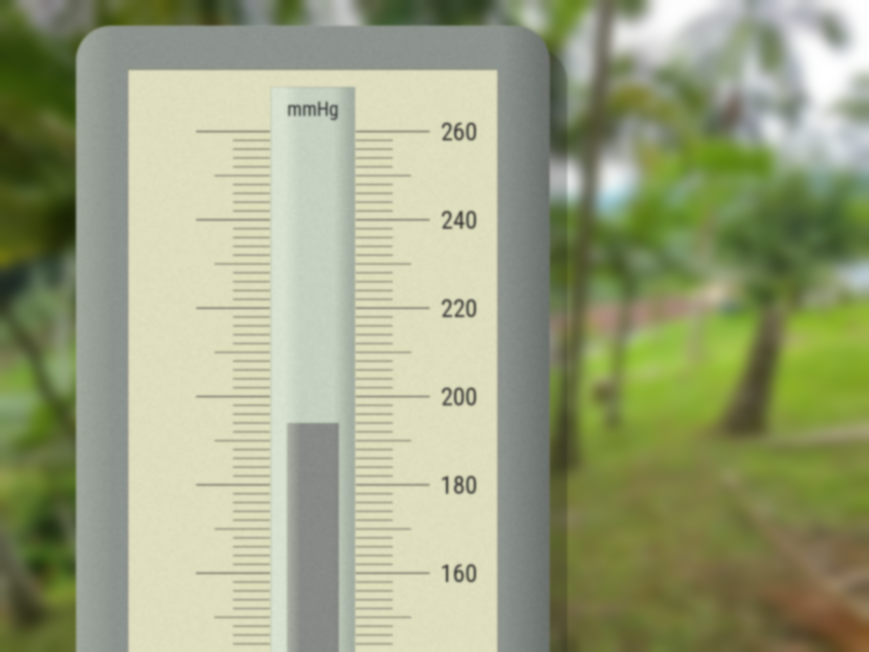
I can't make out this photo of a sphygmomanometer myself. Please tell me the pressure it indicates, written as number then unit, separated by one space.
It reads 194 mmHg
